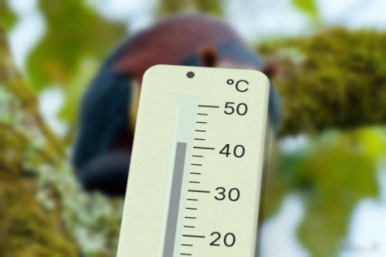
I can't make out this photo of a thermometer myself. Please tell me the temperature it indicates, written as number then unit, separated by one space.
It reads 41 °C
